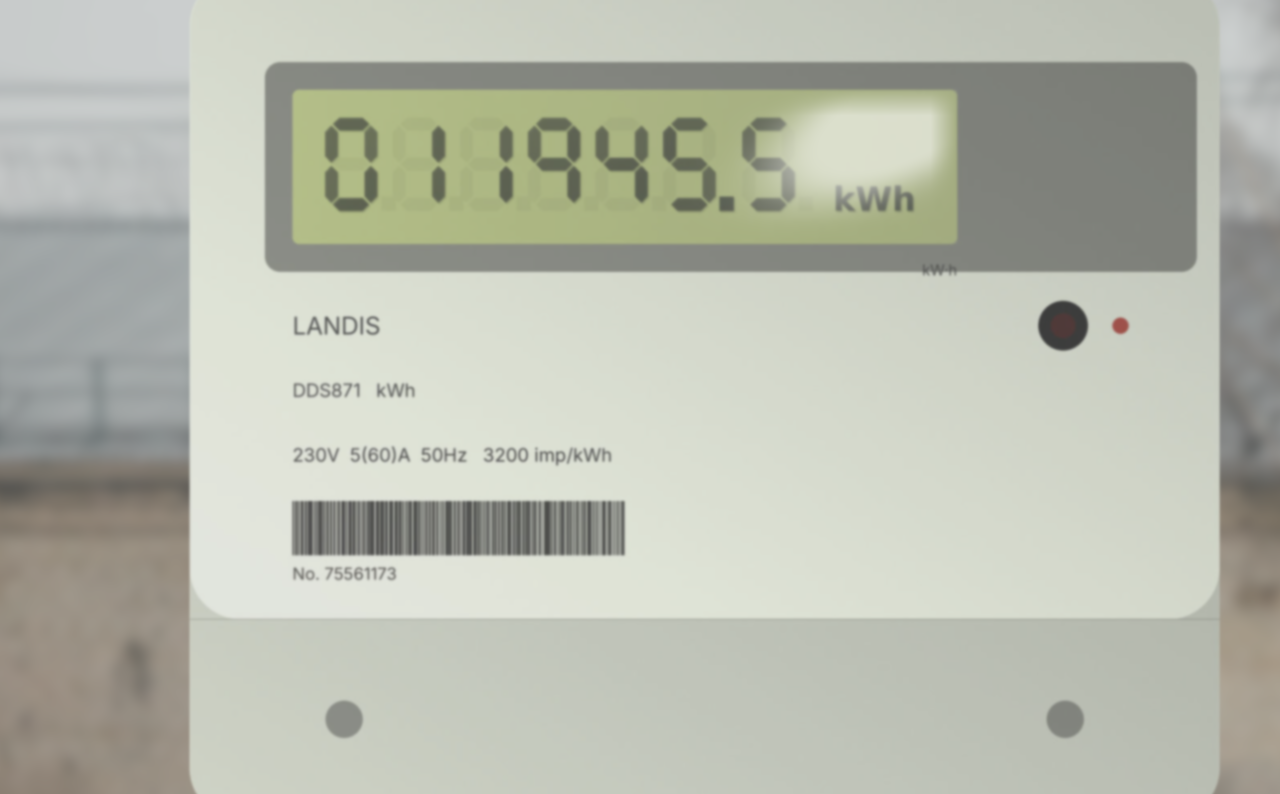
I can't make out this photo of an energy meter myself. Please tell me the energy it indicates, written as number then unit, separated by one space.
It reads 11945.5 kWh
